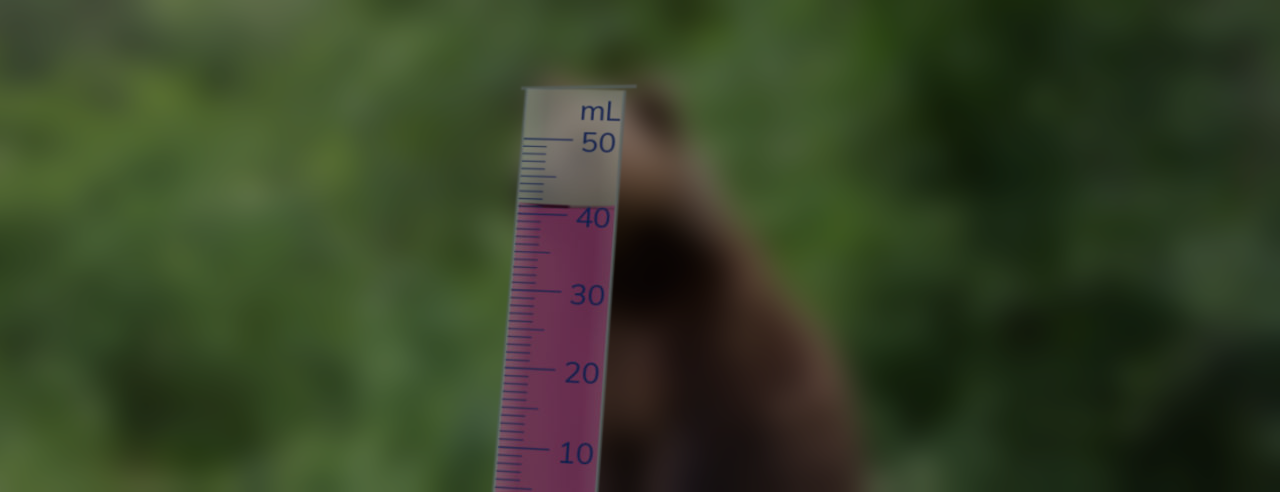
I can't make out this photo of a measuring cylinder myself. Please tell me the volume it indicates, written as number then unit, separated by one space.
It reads 41 mL
